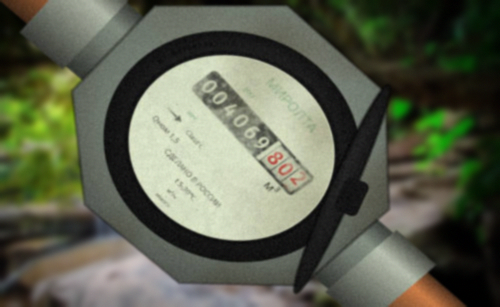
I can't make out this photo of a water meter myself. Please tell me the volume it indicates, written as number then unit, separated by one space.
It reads 4069.802 m³
